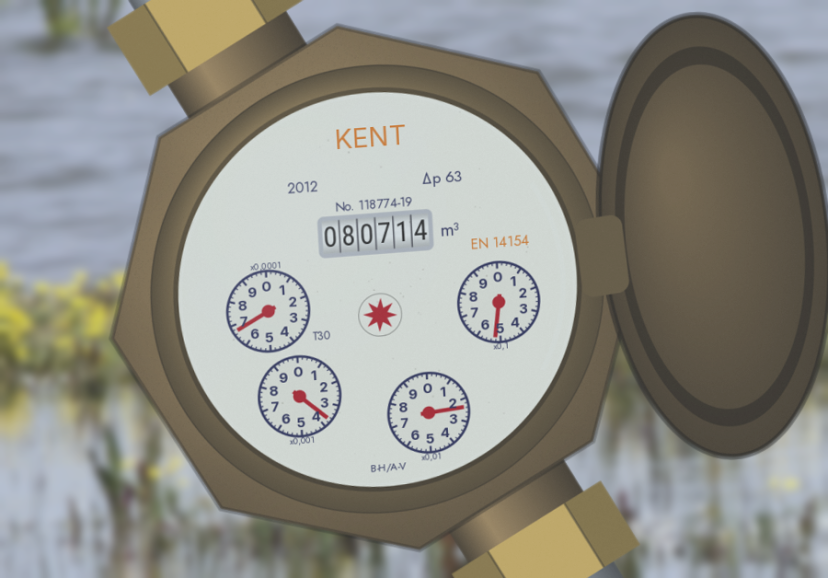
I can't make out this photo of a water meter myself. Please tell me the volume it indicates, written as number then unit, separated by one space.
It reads 80714.5236 m³
